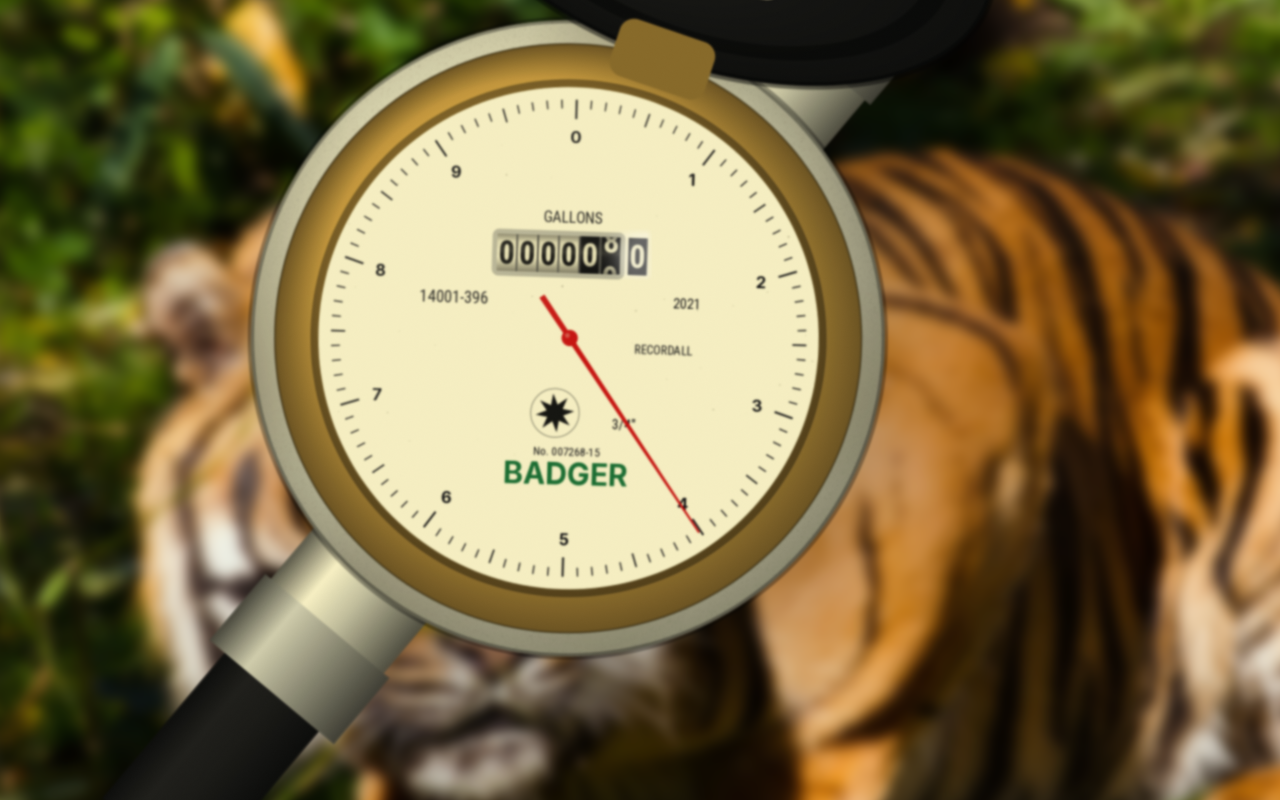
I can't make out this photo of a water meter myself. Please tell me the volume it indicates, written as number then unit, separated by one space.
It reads 84.0 gal
